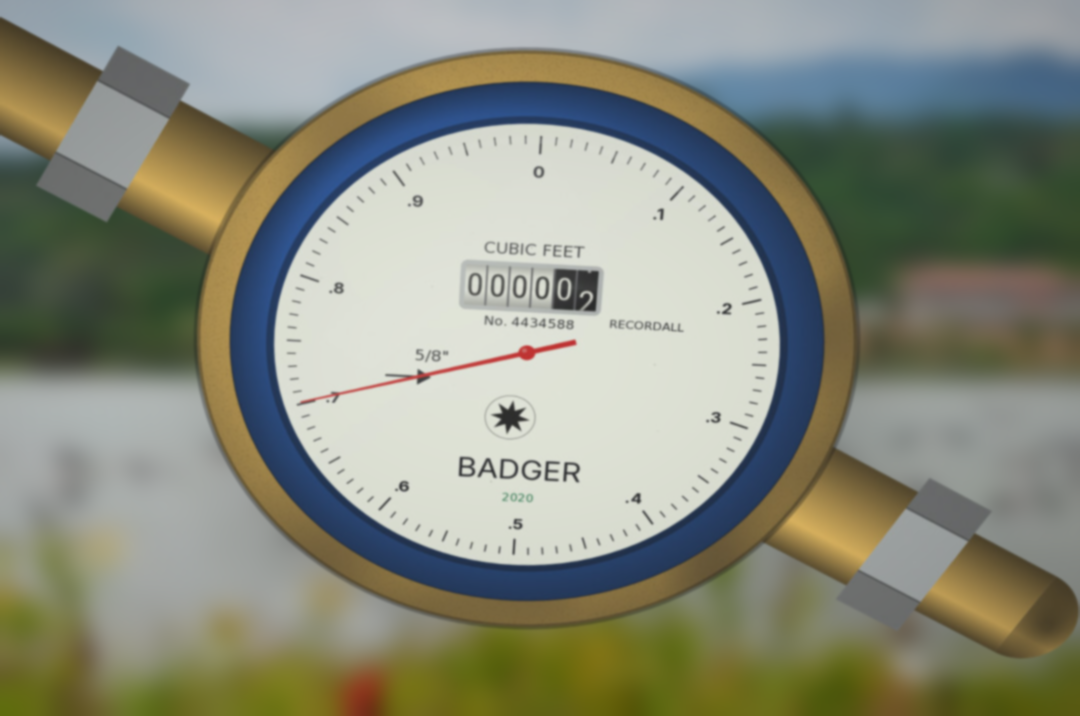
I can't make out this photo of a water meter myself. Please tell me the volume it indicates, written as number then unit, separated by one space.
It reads 1.70 ft³
